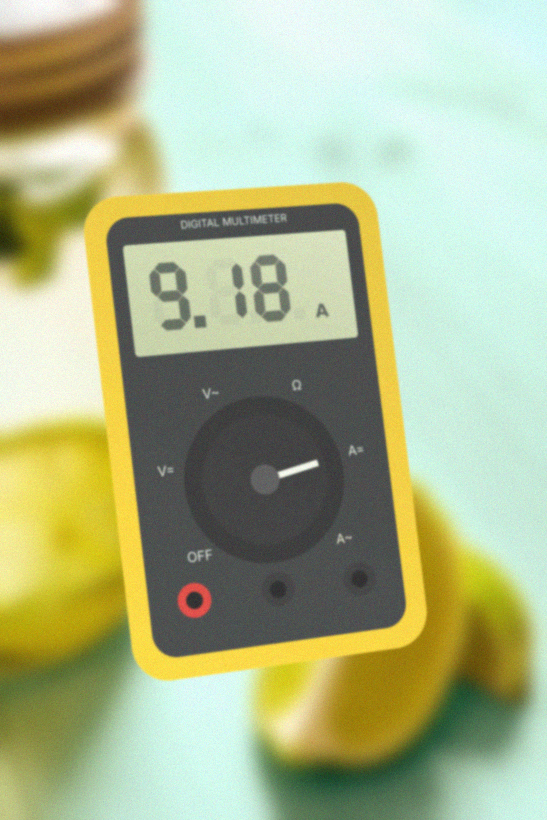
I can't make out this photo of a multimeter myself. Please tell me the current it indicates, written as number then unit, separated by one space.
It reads 9.18 A
